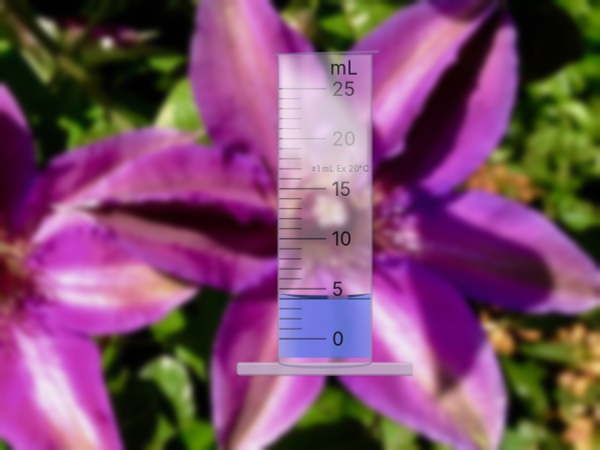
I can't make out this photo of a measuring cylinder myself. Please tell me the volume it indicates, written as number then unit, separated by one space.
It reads 4 mL
